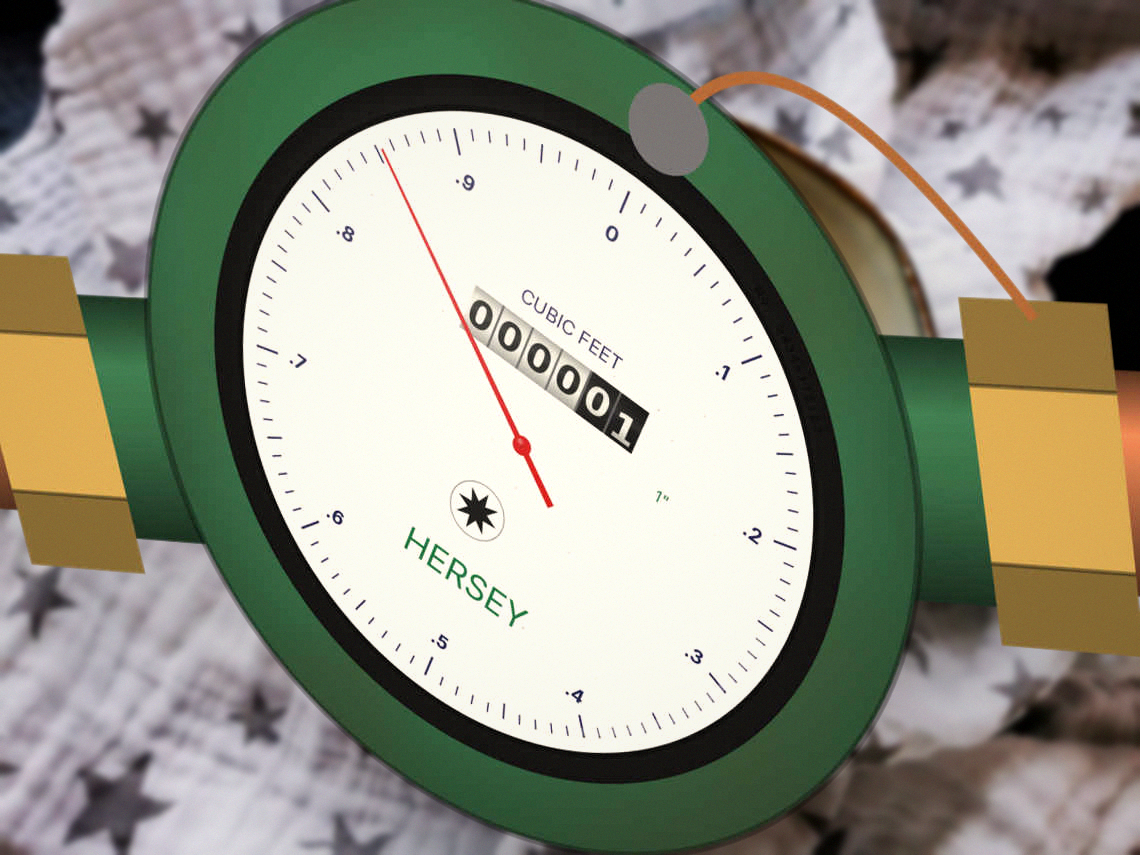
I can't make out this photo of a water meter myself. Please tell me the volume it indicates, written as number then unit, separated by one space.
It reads 0.85 ft³
